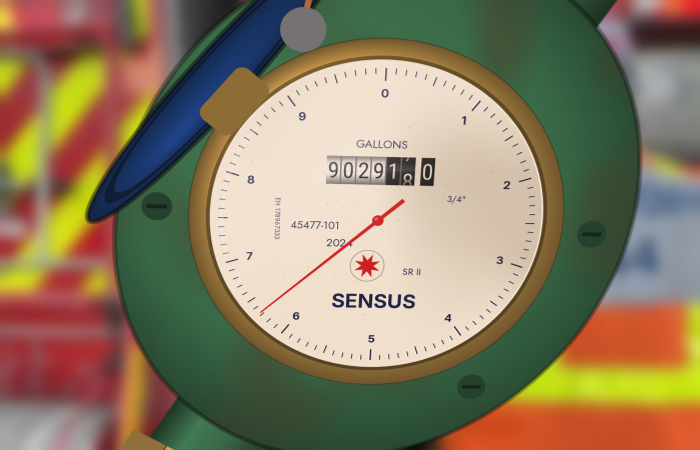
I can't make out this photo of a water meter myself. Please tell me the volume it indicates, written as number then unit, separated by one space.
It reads 9029176.3 gal
